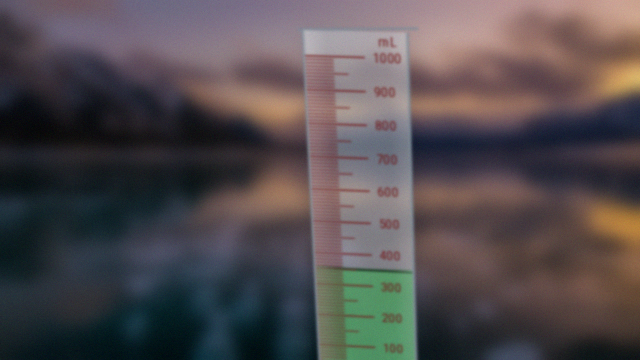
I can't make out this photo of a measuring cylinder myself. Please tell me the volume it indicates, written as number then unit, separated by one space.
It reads 350 mL
